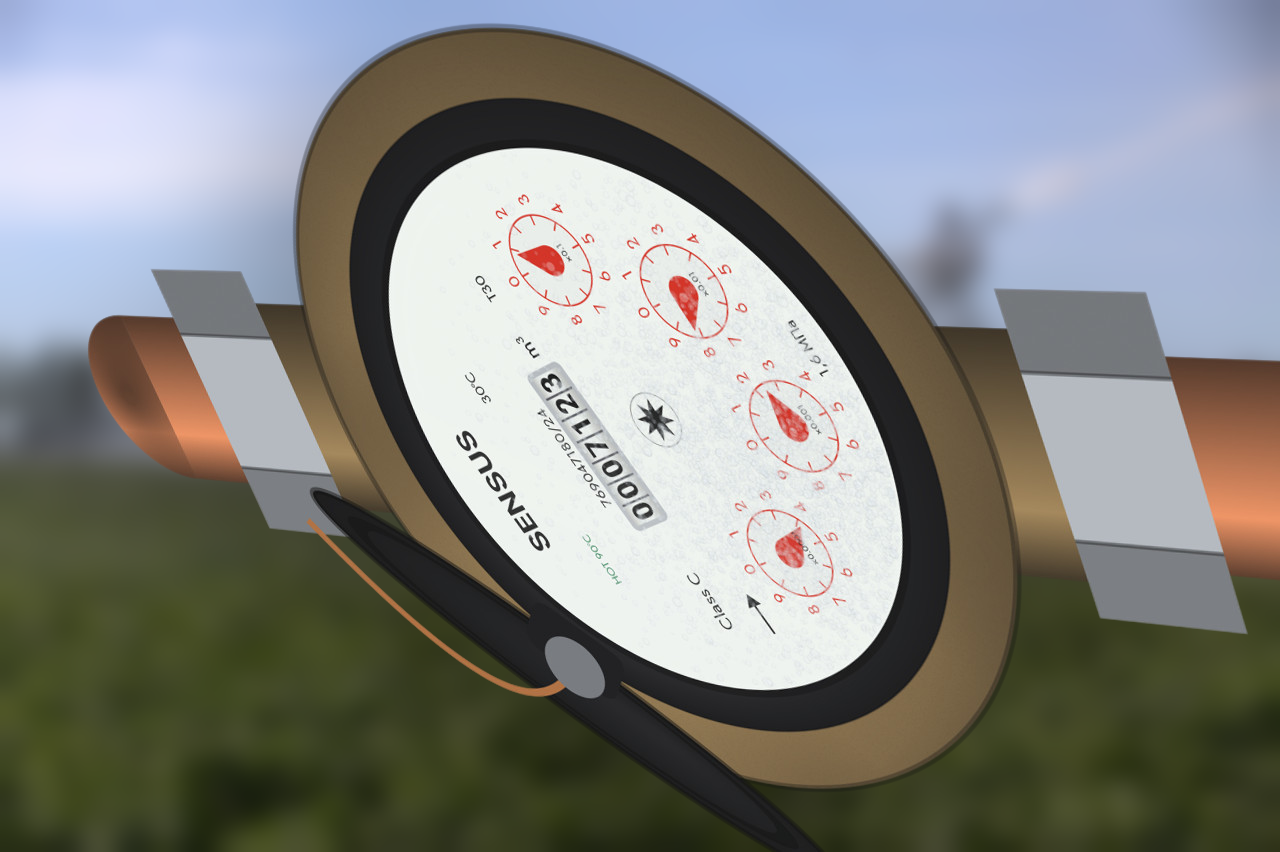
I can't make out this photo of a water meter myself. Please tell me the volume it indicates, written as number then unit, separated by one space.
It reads 7123.0824 m³
